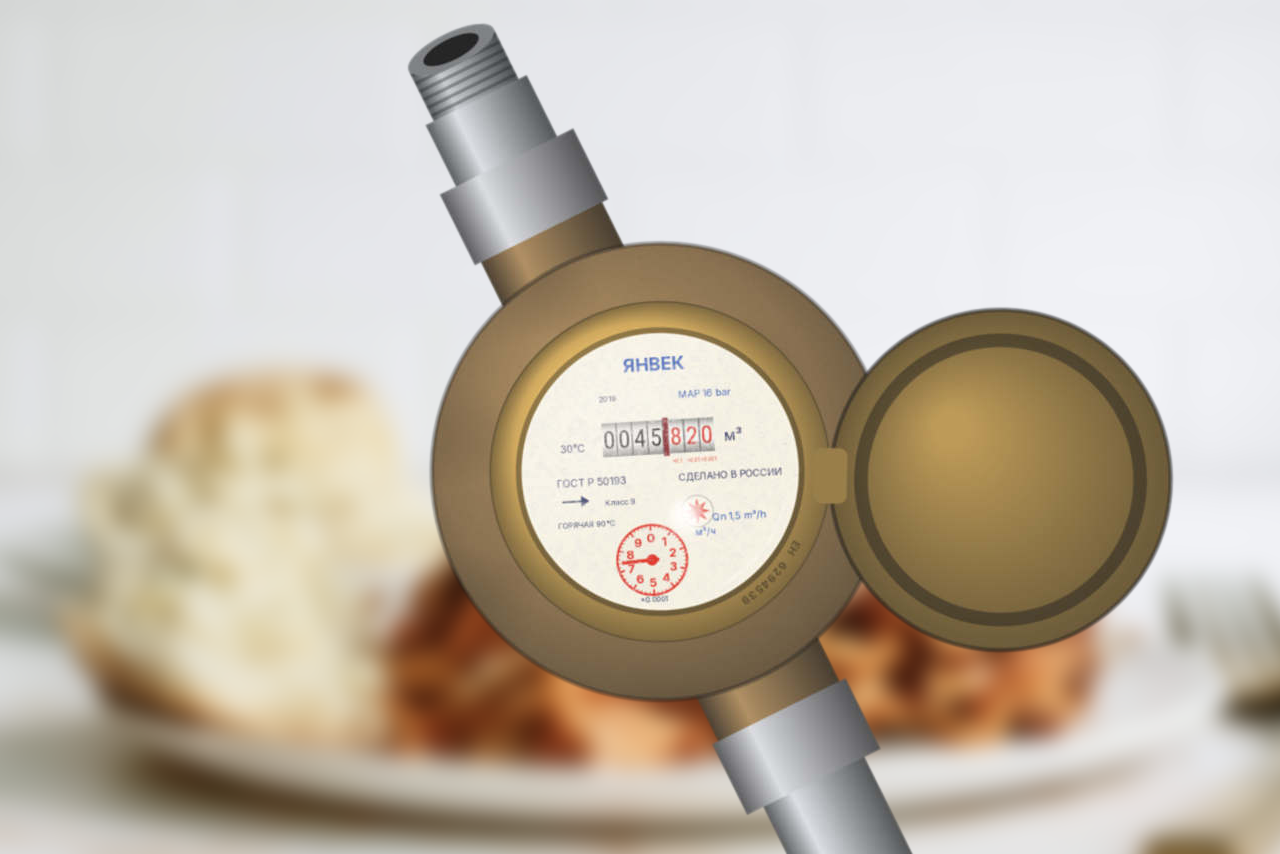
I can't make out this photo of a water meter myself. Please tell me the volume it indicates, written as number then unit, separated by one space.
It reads 45.8207 m³
